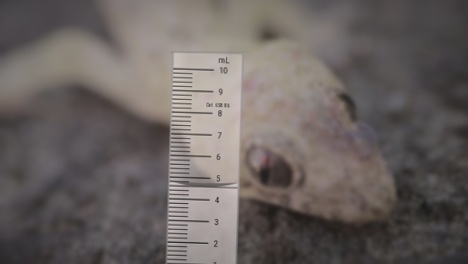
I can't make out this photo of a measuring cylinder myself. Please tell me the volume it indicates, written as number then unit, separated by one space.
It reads 4.6 mL
